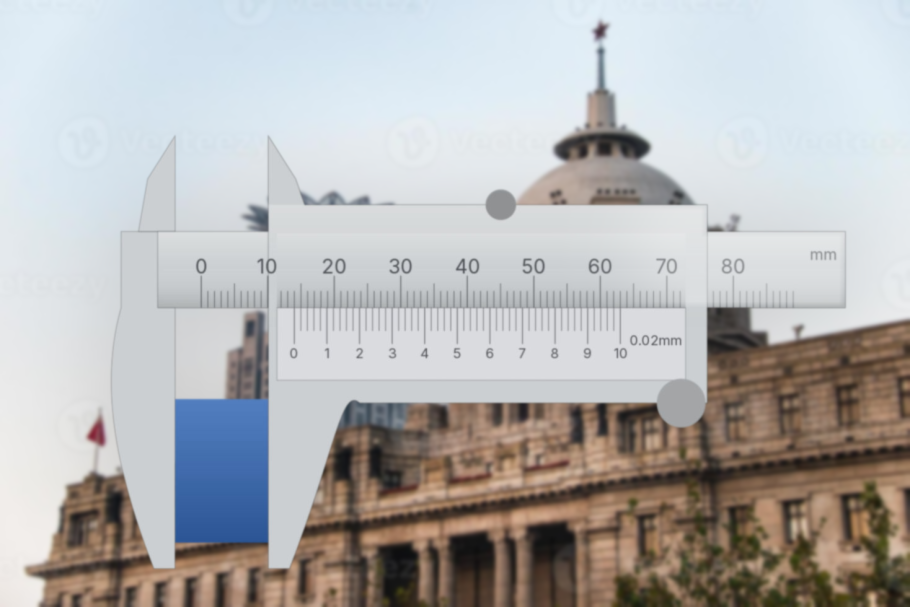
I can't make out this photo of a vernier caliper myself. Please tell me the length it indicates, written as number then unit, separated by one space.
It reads 14.0 mm
